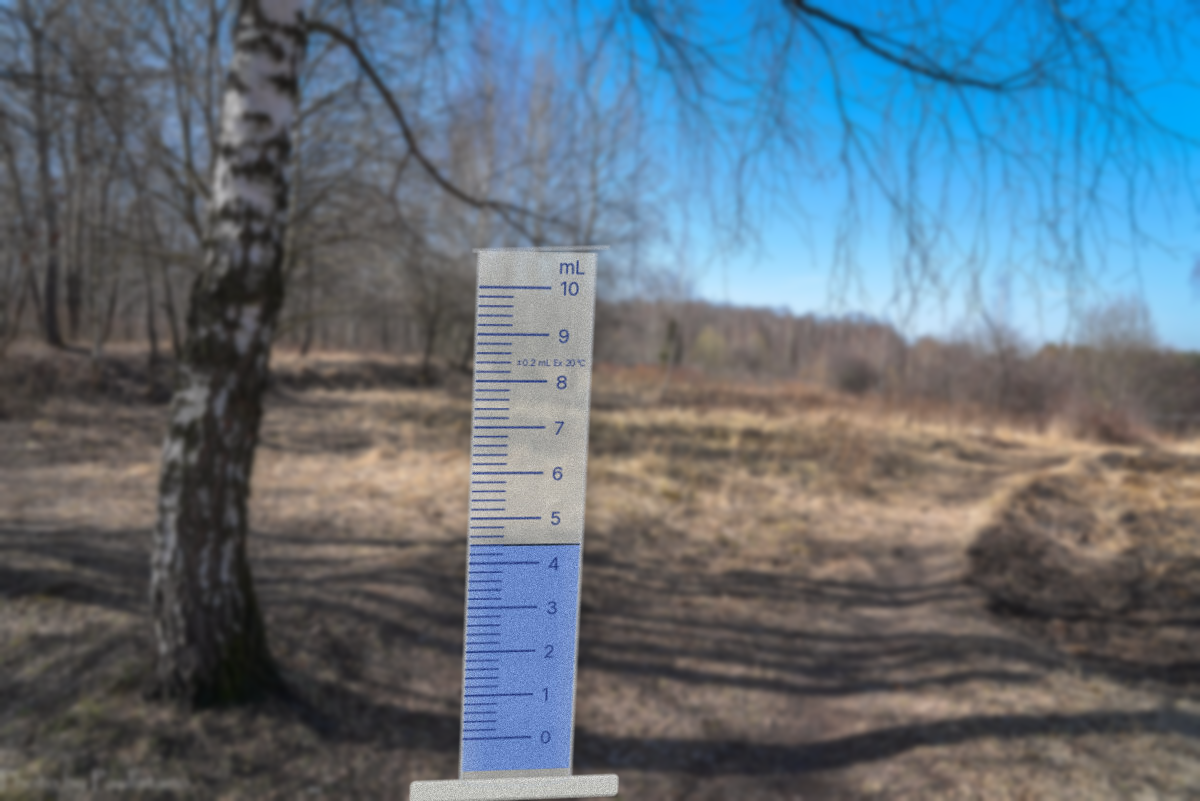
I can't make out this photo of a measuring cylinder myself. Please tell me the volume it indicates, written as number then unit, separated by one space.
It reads 4.4 mL
